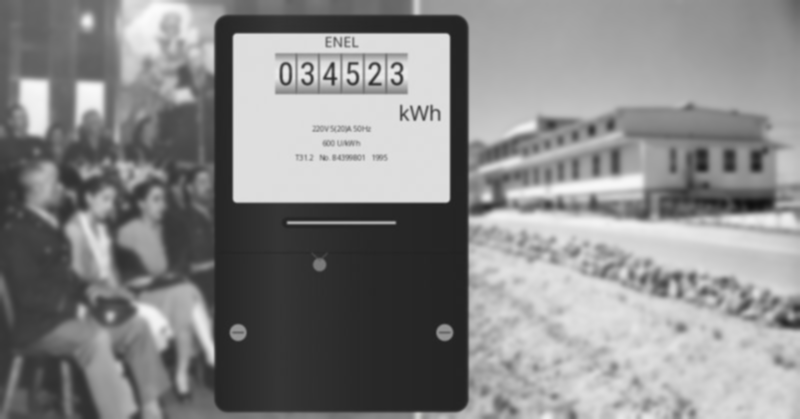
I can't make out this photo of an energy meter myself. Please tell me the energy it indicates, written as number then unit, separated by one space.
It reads 34523 kWh
